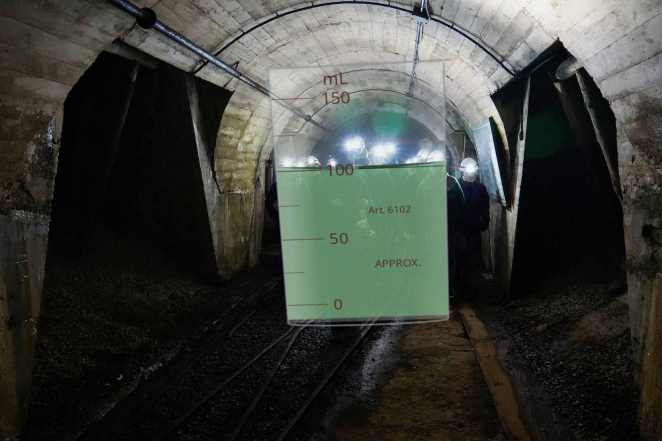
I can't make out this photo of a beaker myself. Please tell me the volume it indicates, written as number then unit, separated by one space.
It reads 100 mL
